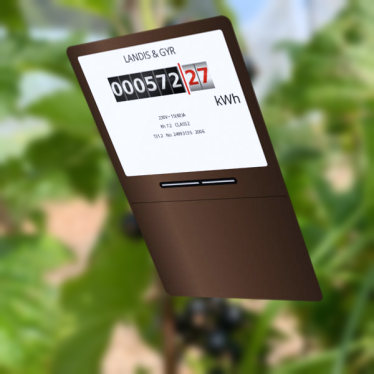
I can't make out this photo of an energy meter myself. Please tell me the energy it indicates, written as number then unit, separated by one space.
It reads 572.27 kWh
